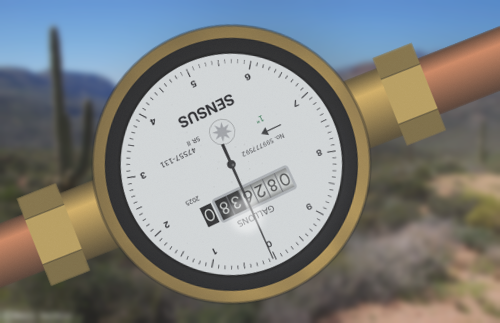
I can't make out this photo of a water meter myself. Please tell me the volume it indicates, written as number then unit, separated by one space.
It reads 826380.0 gal
